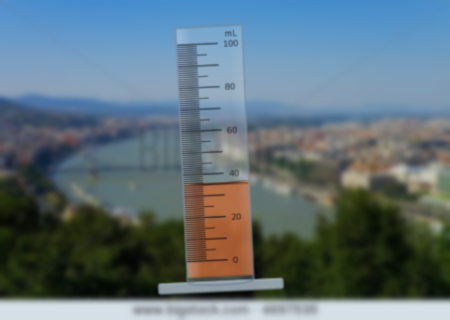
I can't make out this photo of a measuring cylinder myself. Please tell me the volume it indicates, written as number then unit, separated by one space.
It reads 35 mL
